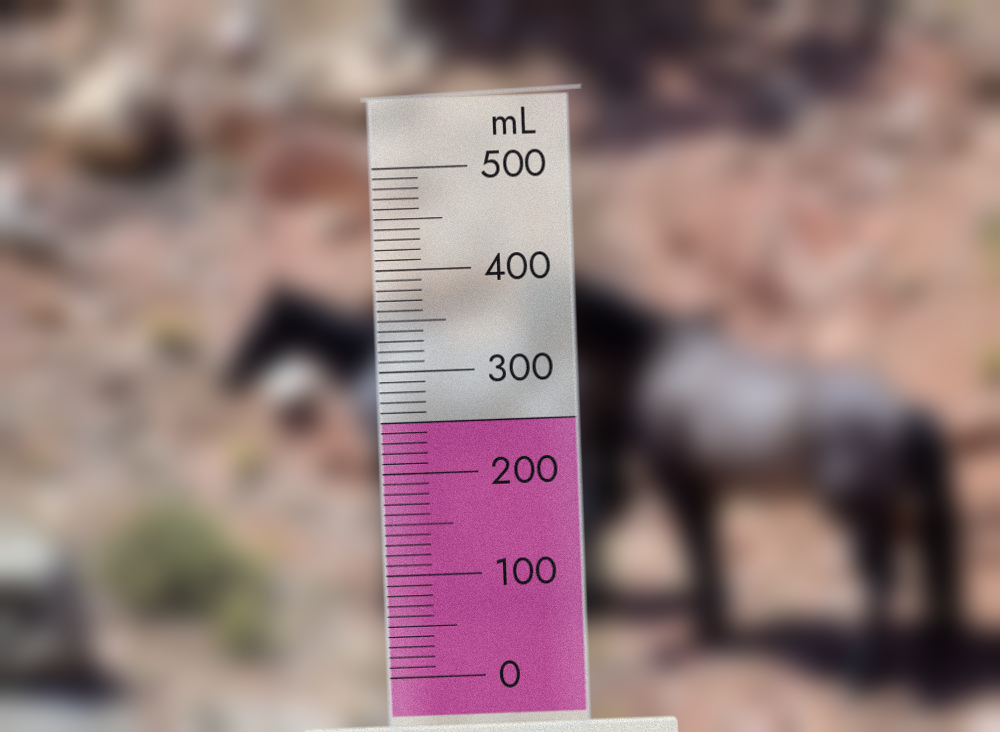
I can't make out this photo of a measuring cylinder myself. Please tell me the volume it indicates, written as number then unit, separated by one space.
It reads 250 mL
